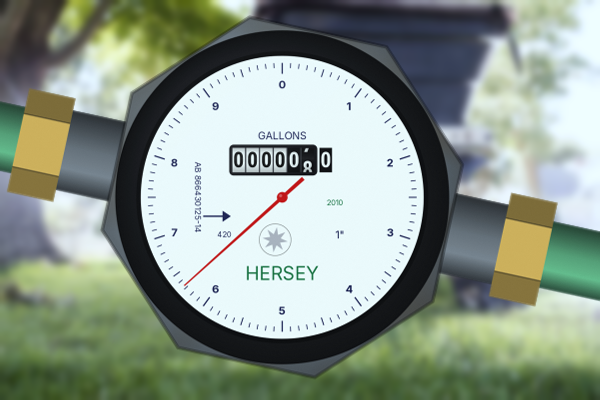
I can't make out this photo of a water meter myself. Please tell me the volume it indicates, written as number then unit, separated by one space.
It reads 76.3 gal
